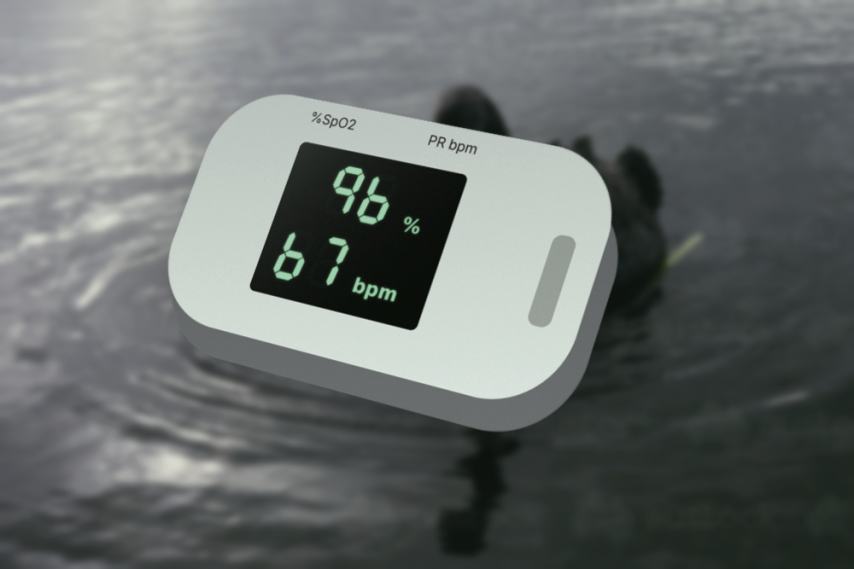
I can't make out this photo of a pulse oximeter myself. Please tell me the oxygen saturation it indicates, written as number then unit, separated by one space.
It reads 96 %
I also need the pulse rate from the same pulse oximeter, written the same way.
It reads 67 bpm
